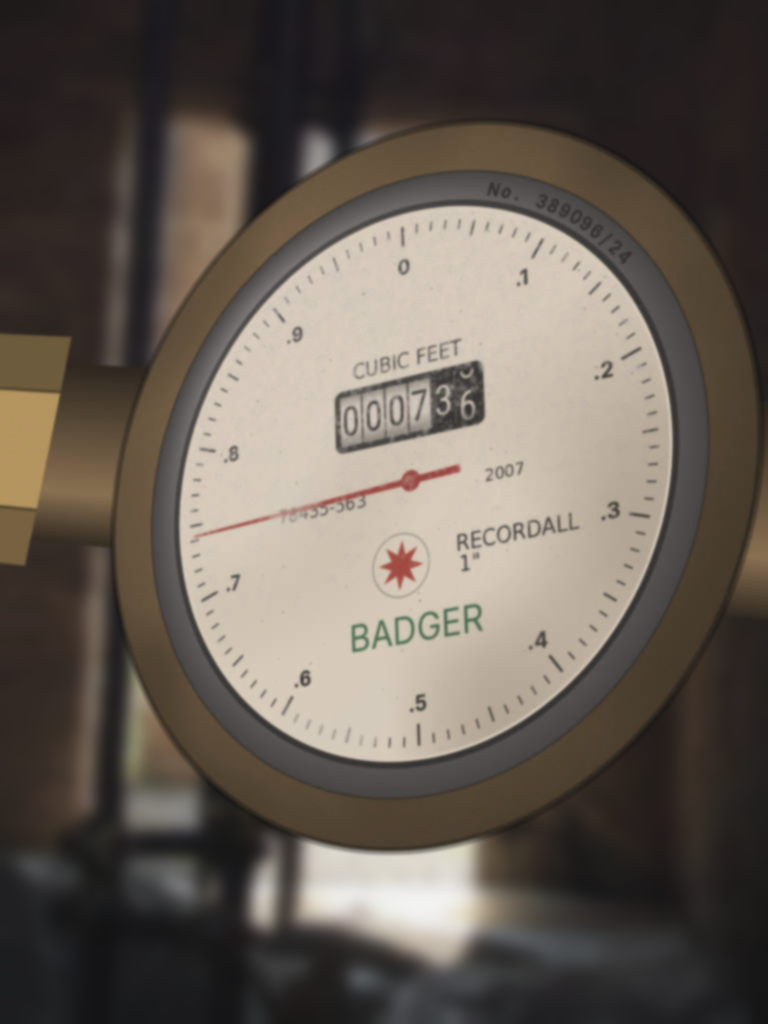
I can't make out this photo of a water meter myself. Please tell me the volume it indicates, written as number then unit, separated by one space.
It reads 735.74 ft³
